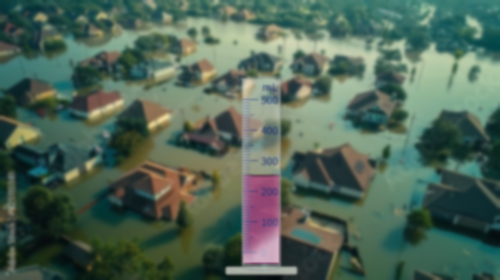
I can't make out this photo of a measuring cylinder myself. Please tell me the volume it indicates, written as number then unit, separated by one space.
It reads 250 mL
